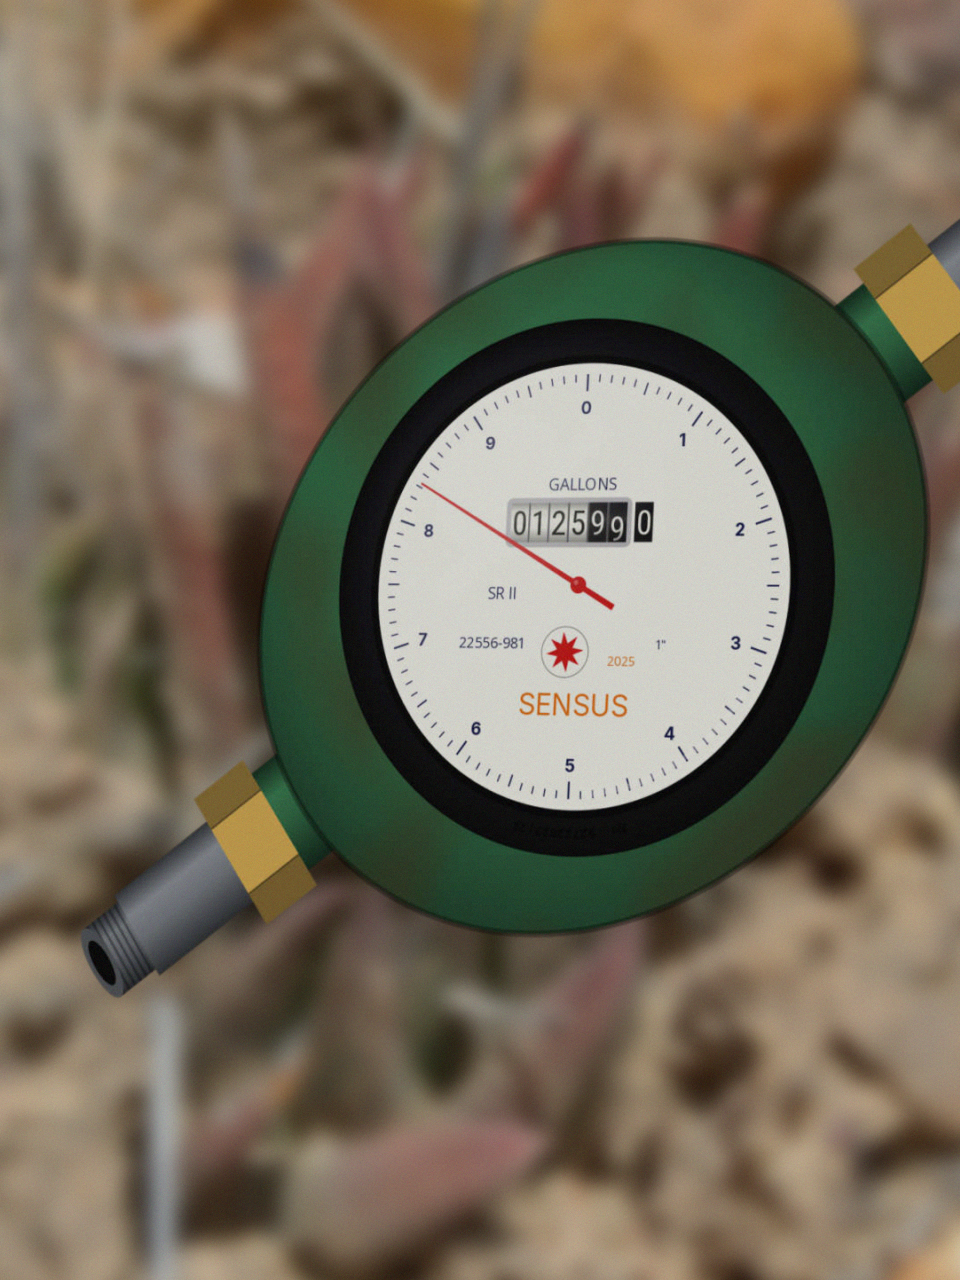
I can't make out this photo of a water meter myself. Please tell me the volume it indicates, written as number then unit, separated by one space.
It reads 125988.3 gal
